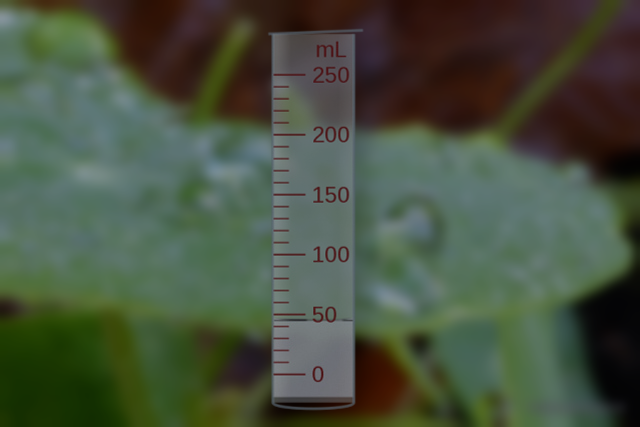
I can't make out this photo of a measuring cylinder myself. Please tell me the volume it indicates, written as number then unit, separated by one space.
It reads 45 mL
